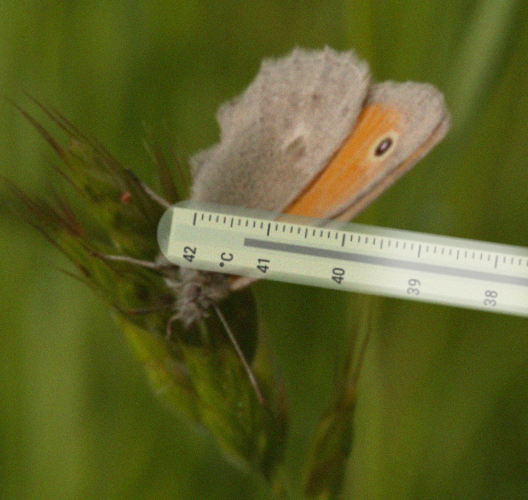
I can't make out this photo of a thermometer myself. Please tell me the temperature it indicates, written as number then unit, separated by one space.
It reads 41.3 °C
